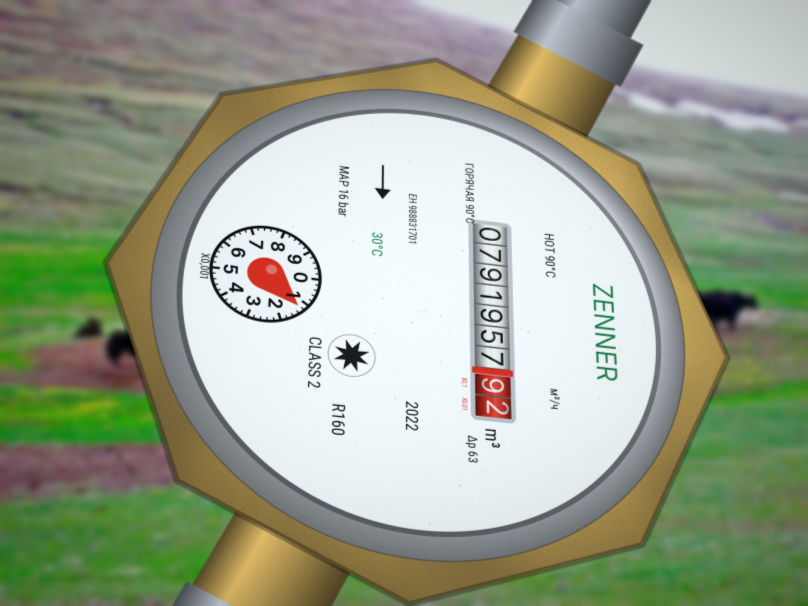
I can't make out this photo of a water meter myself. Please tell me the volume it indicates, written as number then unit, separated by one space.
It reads 791957.921 m³
